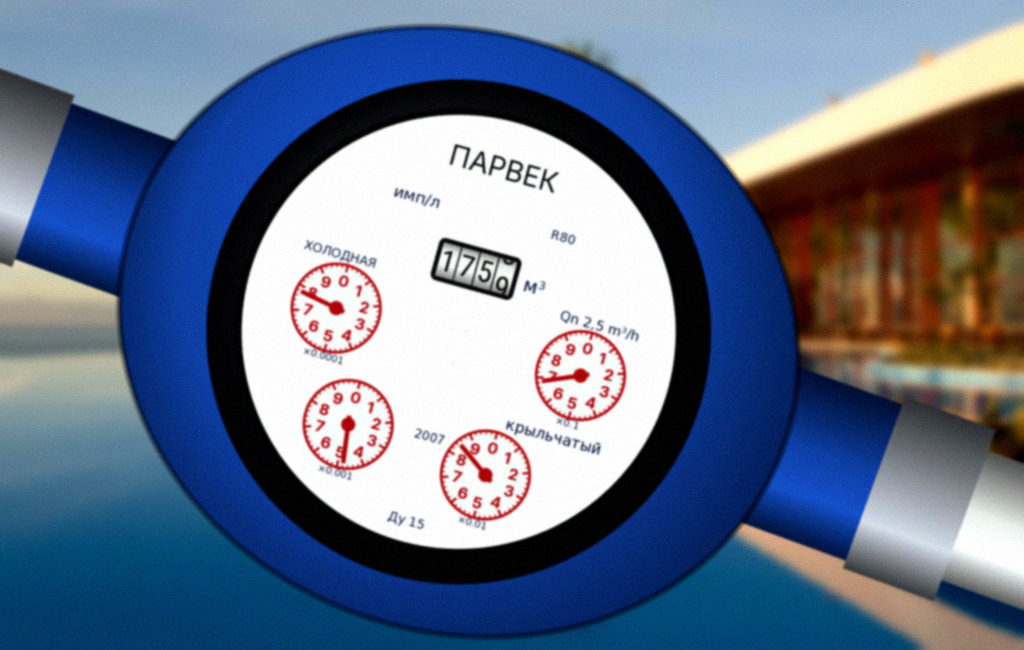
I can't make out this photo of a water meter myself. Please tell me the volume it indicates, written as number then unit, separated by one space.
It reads 1758.6847 m³
